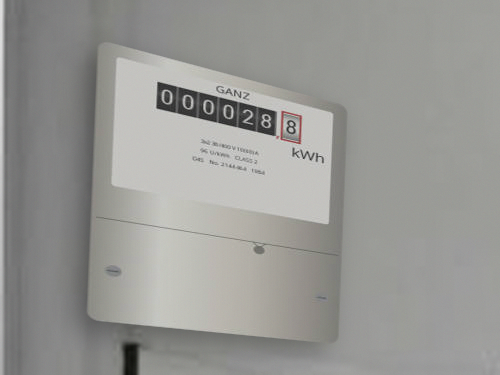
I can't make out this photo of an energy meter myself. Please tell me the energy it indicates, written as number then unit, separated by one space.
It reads 28.8 kWh
